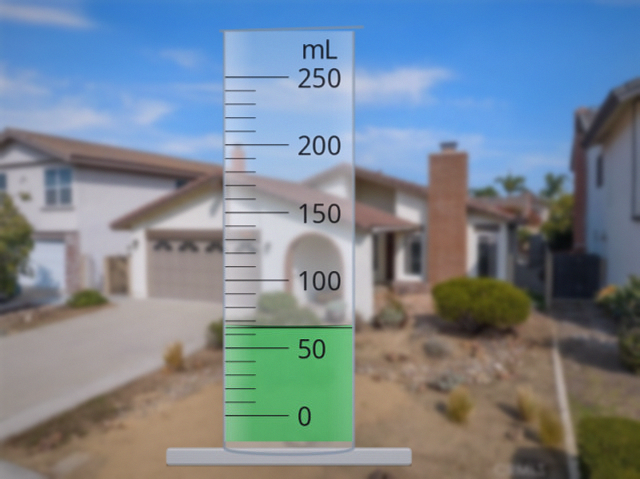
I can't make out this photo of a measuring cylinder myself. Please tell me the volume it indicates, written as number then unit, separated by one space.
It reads 65 mL
